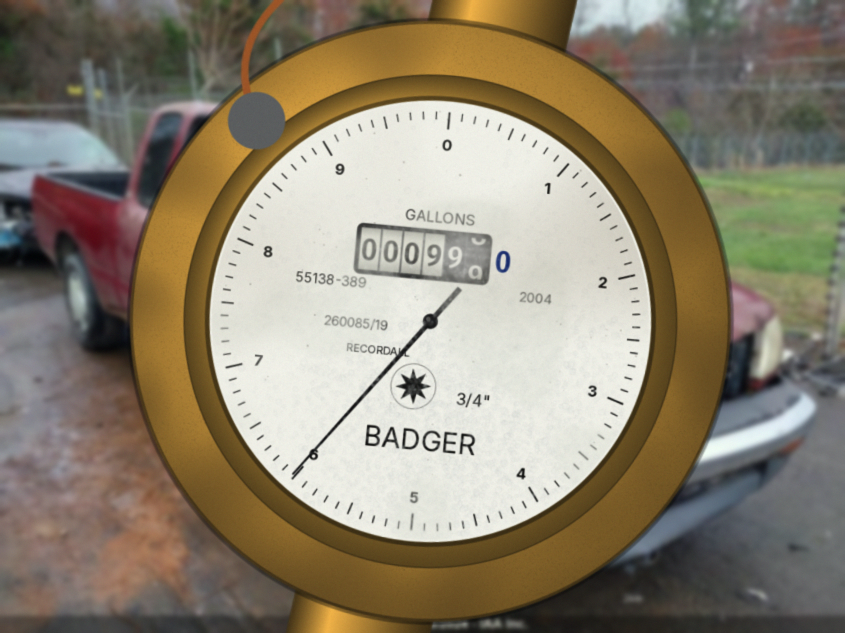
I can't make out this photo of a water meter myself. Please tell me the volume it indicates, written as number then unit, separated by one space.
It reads 9986.0 gal
